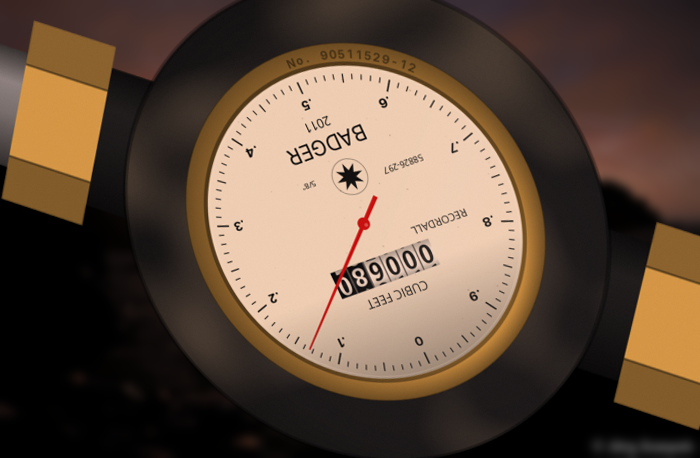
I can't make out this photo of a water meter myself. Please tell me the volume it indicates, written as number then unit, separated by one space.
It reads 680.13 ft³
